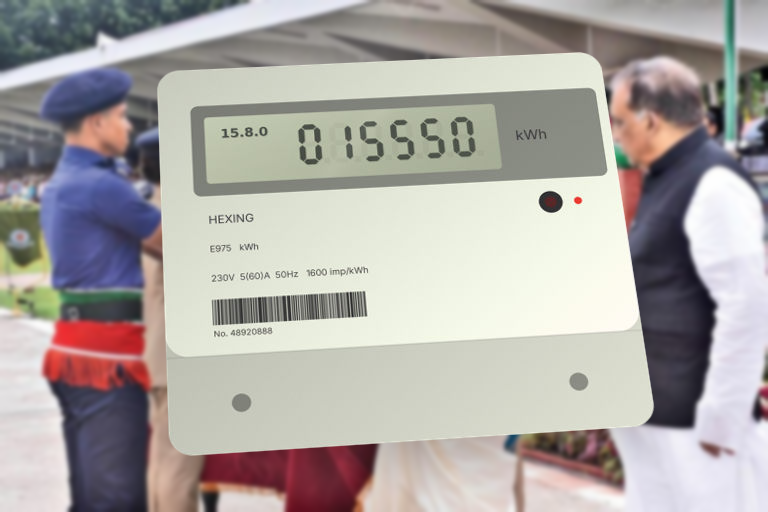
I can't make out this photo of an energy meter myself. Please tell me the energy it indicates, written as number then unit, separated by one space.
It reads 15550 kWh
